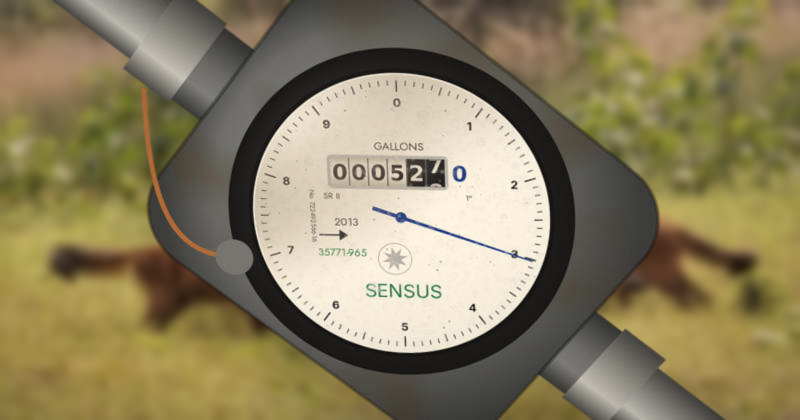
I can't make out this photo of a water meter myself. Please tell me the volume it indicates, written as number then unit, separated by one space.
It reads 5273.0 gal
